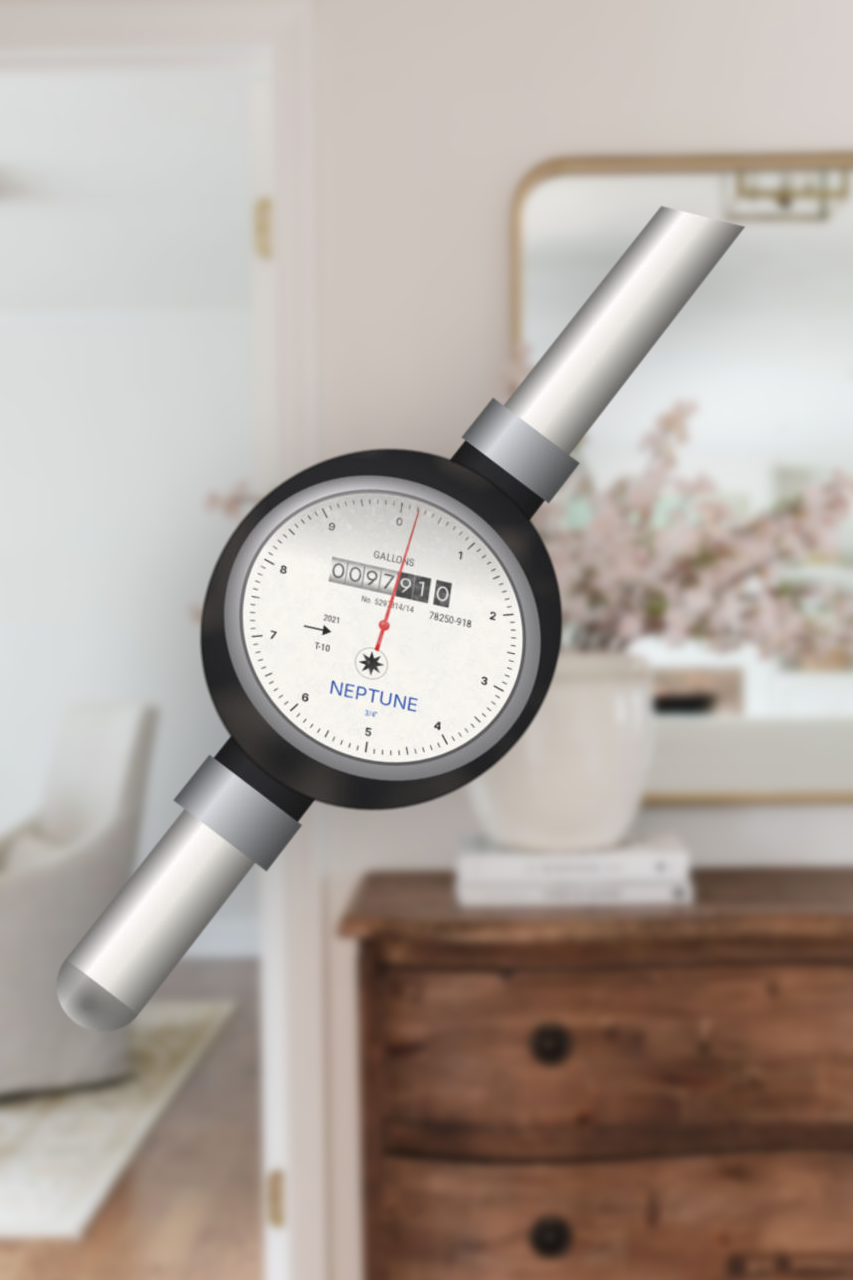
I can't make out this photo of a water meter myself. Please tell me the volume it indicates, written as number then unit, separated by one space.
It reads 97910.2 gal
